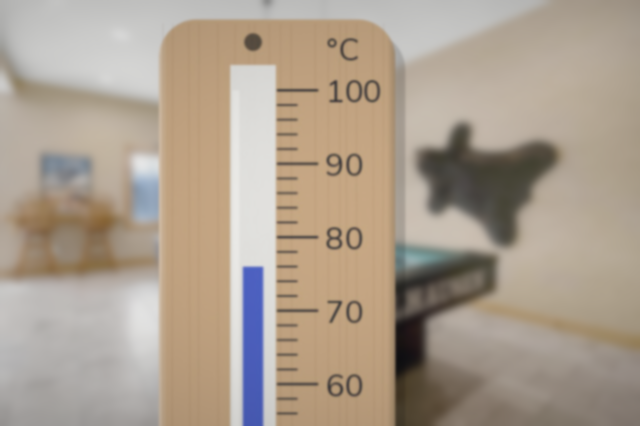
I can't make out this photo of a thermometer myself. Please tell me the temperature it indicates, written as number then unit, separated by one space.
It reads 76 °C
